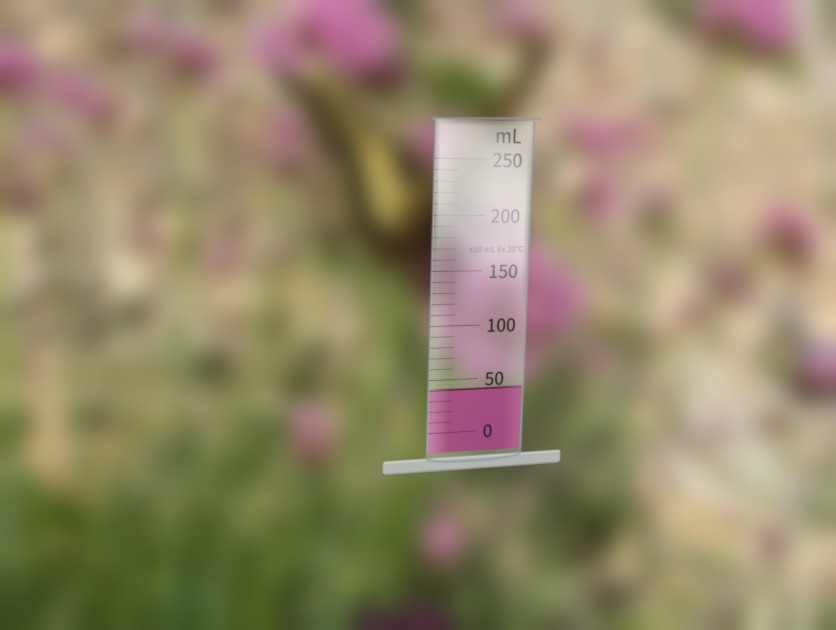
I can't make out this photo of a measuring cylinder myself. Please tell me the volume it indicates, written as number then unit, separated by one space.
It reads 40 mL
